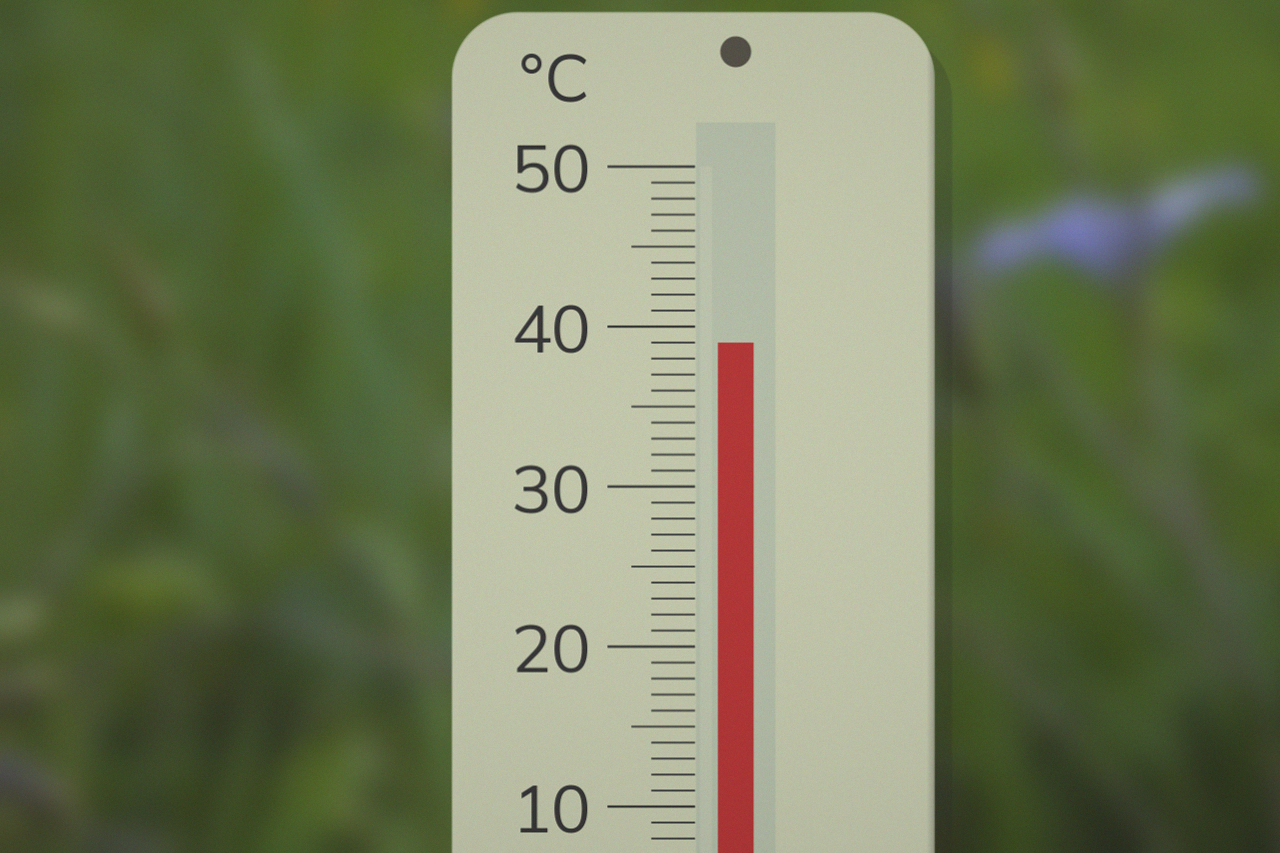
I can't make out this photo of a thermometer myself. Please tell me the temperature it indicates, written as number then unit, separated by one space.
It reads 39 °C
